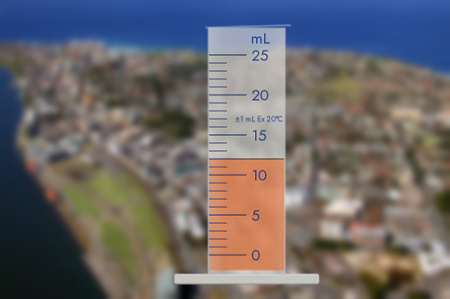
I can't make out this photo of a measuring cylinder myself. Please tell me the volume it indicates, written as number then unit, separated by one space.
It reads 12 mL
